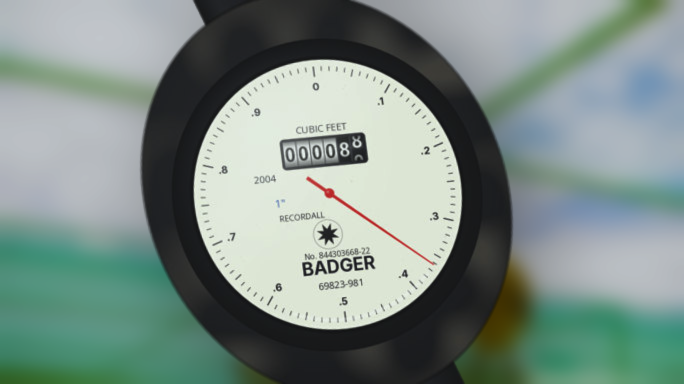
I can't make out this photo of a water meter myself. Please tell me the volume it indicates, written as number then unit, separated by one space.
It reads 88.36 ft³
